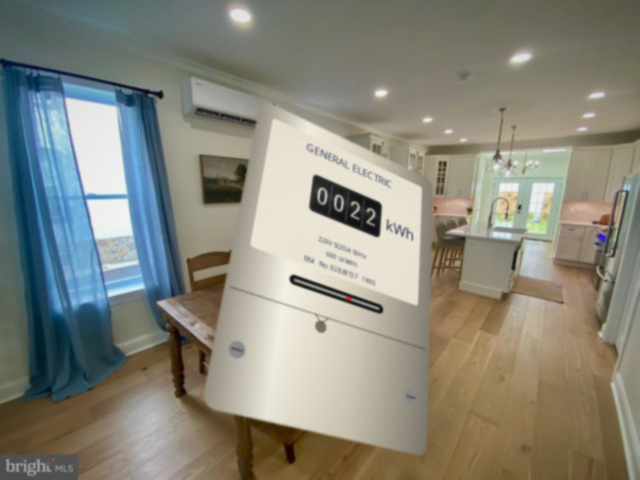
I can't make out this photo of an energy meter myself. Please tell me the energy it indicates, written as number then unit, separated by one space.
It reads 22 kWh
